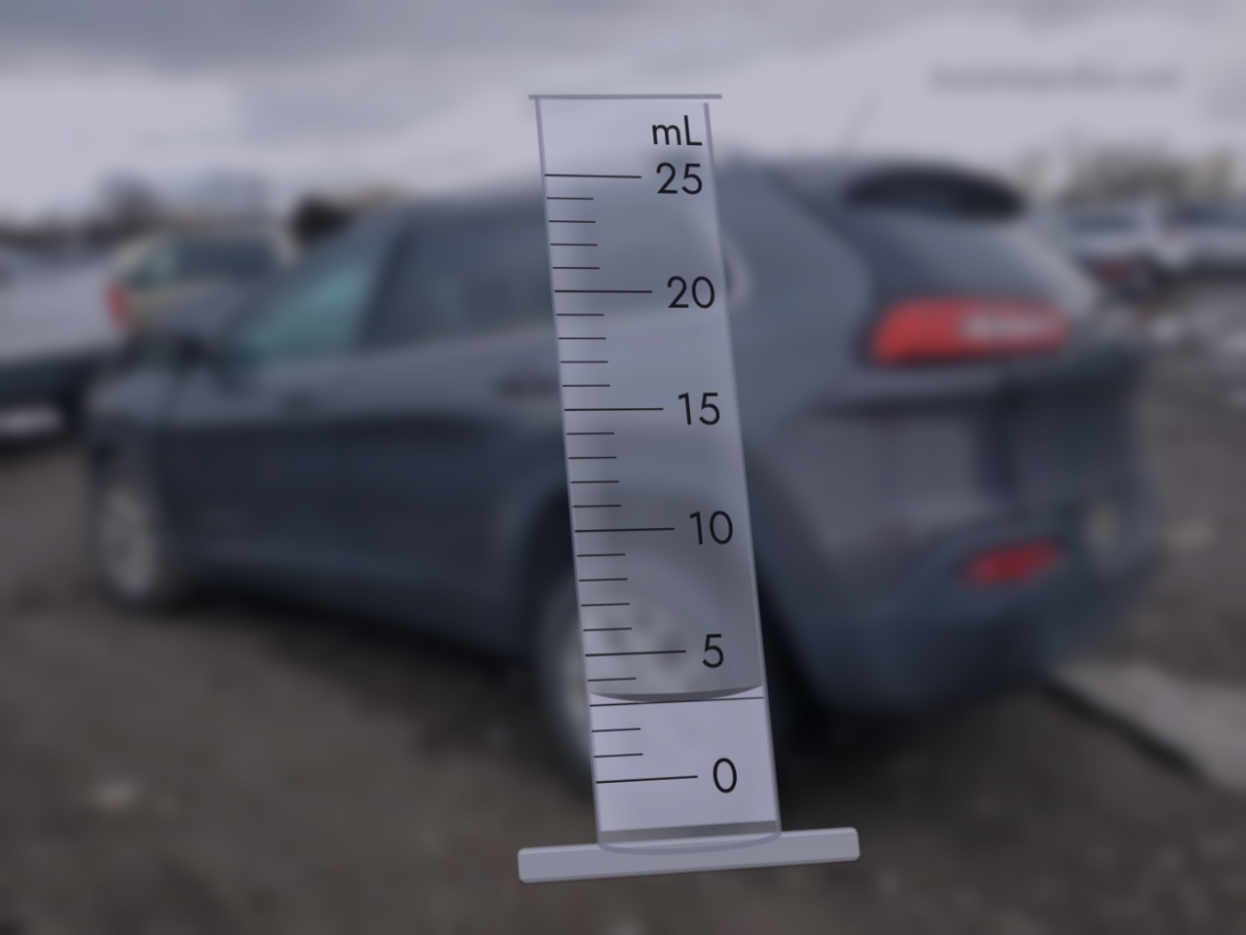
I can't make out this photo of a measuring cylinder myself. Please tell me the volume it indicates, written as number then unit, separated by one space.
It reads 3 mL
